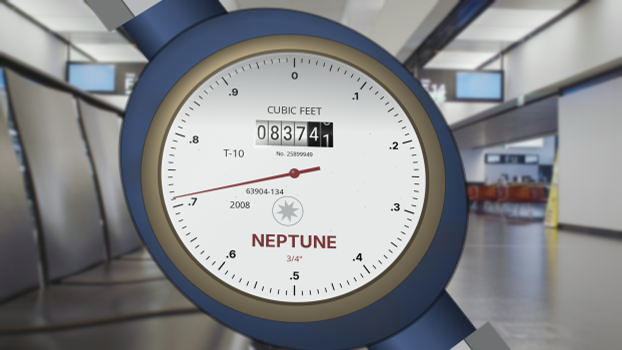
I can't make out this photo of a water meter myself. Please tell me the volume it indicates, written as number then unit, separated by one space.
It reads 83740.71 ft³
